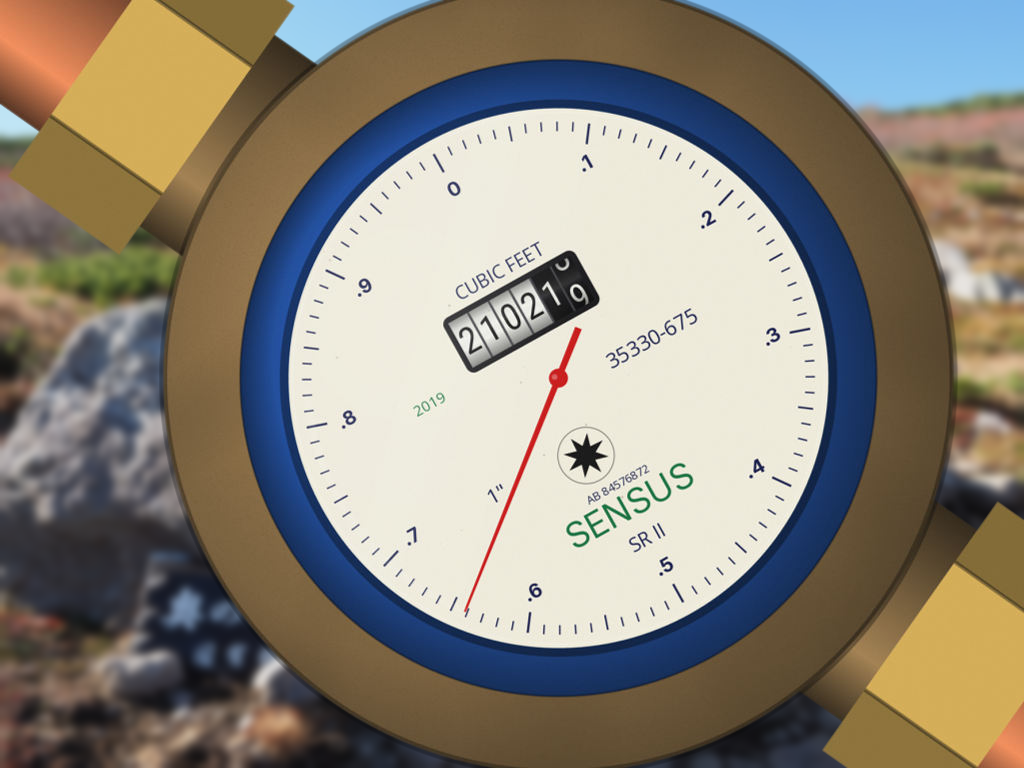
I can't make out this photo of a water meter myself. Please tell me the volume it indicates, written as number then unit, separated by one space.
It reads 210218.64 ft³
